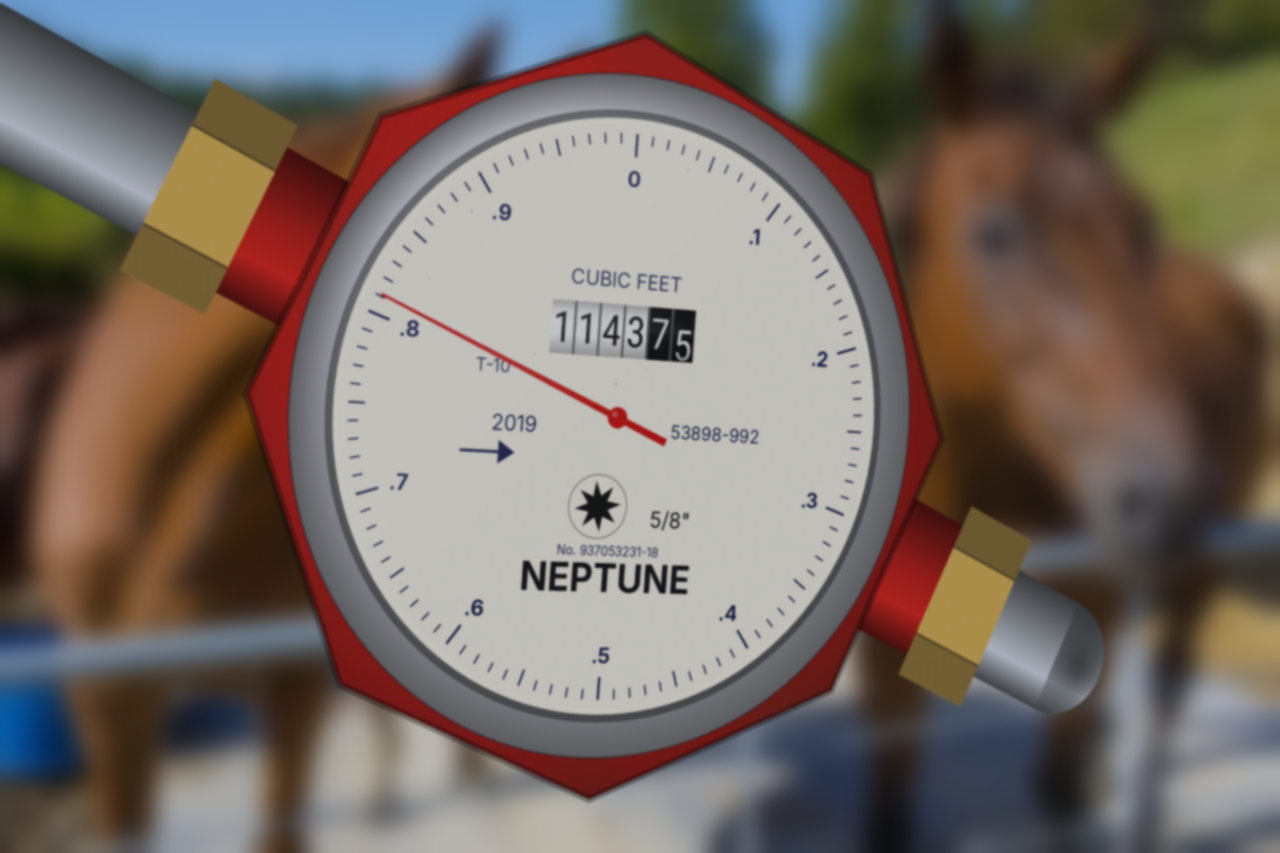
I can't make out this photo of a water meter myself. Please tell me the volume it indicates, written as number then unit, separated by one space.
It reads 114374.81 ft³
